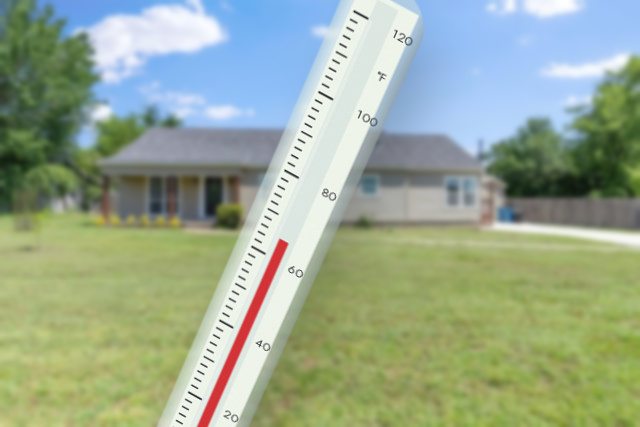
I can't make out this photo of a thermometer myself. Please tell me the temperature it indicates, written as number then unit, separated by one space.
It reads 65 °F
